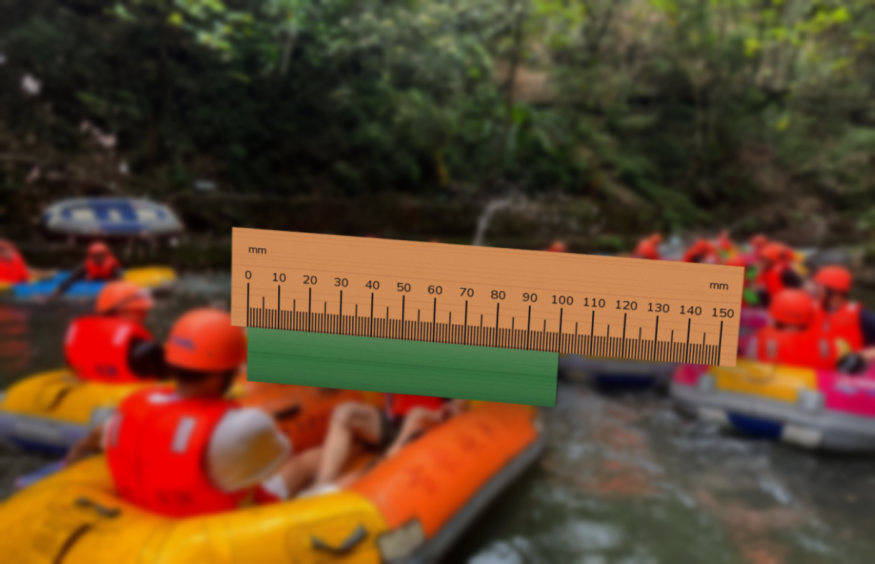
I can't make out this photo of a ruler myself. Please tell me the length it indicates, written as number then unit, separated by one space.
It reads 100 mm
